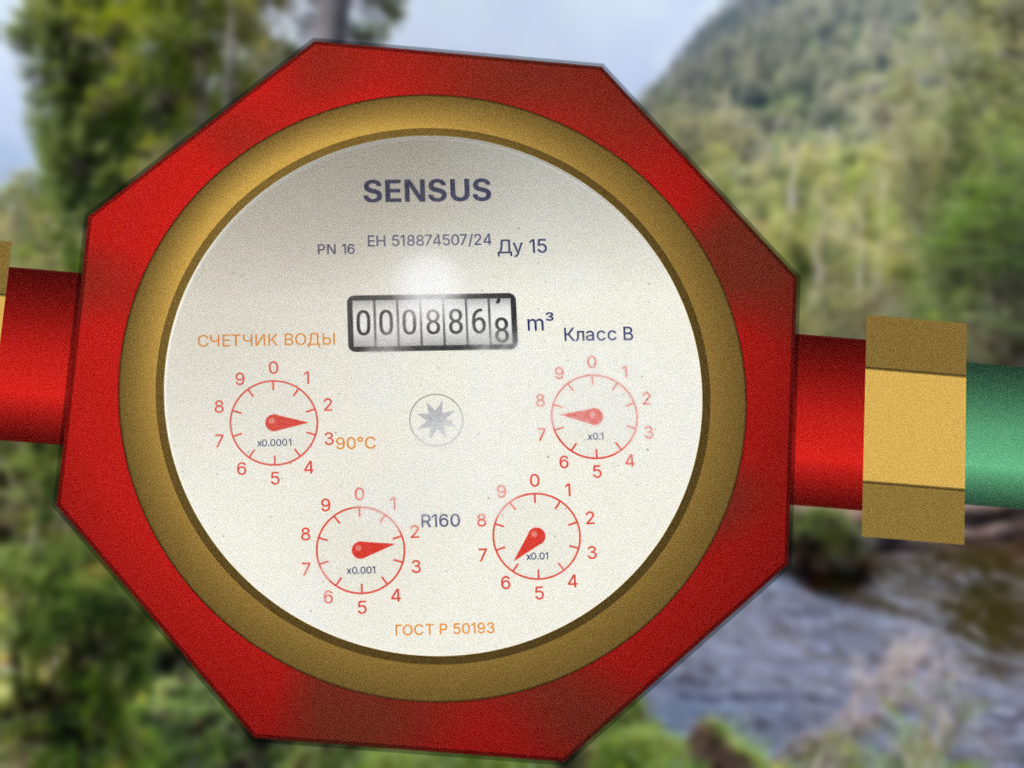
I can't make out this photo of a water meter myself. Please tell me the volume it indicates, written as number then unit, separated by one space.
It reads 8867.7622 m³
